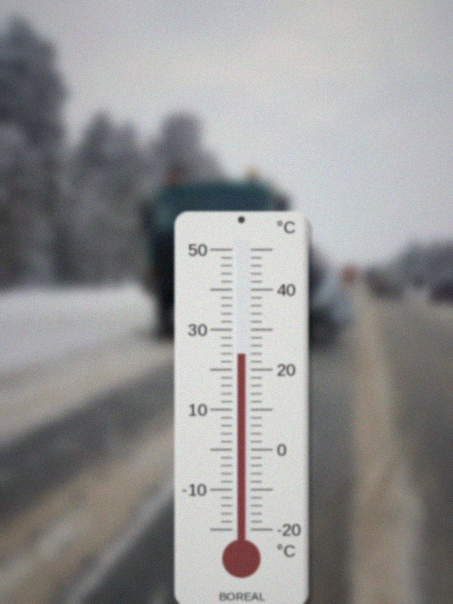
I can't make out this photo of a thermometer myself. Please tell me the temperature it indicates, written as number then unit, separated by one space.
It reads 24 °C
